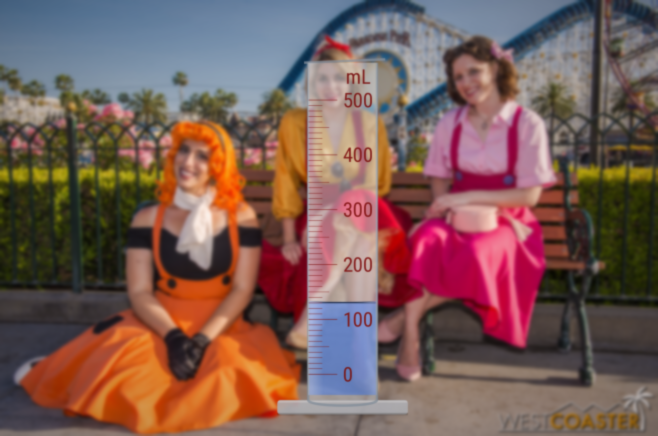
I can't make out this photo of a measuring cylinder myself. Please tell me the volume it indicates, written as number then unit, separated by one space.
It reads 130 mL
